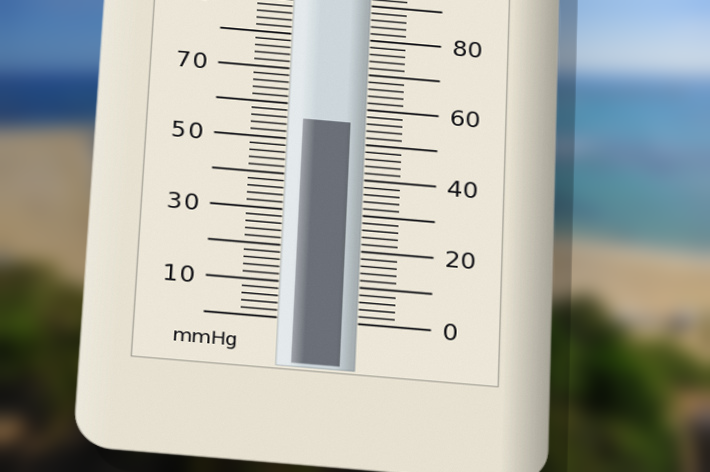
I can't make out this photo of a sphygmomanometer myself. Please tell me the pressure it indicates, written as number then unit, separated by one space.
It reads 56 mmHg
